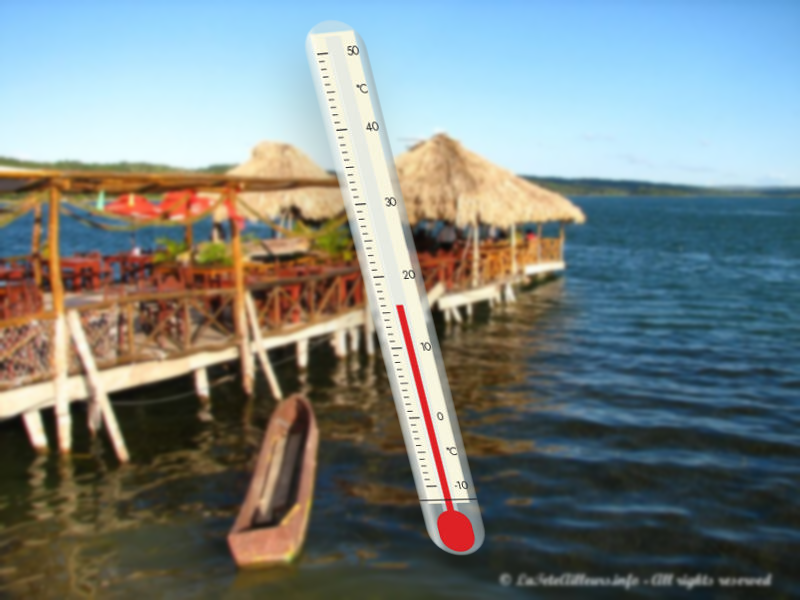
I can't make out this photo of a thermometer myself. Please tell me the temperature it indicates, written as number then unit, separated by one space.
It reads 16 °C
